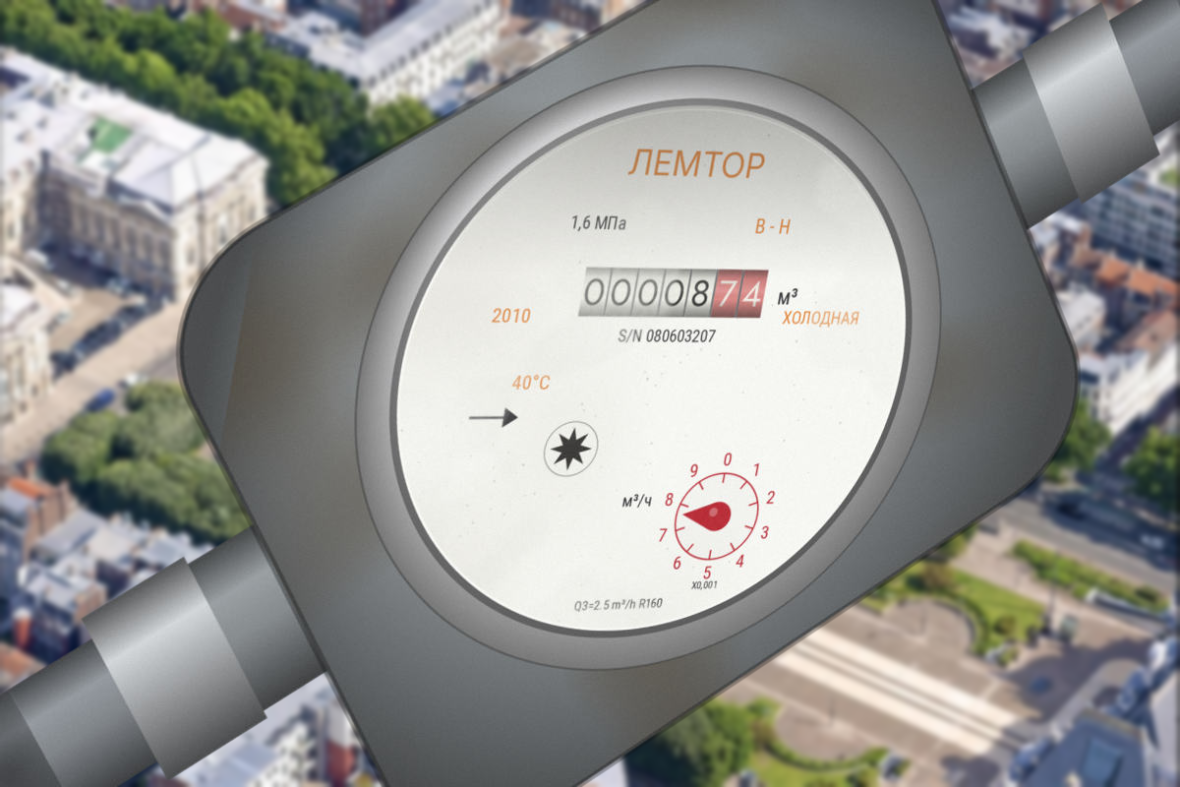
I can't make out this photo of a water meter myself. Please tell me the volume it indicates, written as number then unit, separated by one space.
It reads 8.747 m³
